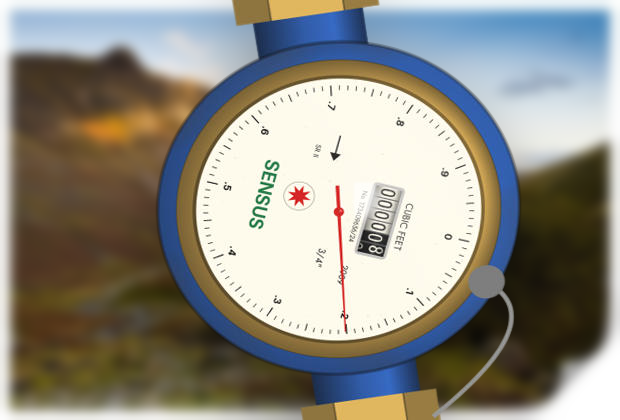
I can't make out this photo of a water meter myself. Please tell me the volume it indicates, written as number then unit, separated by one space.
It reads 8.20 ft³
